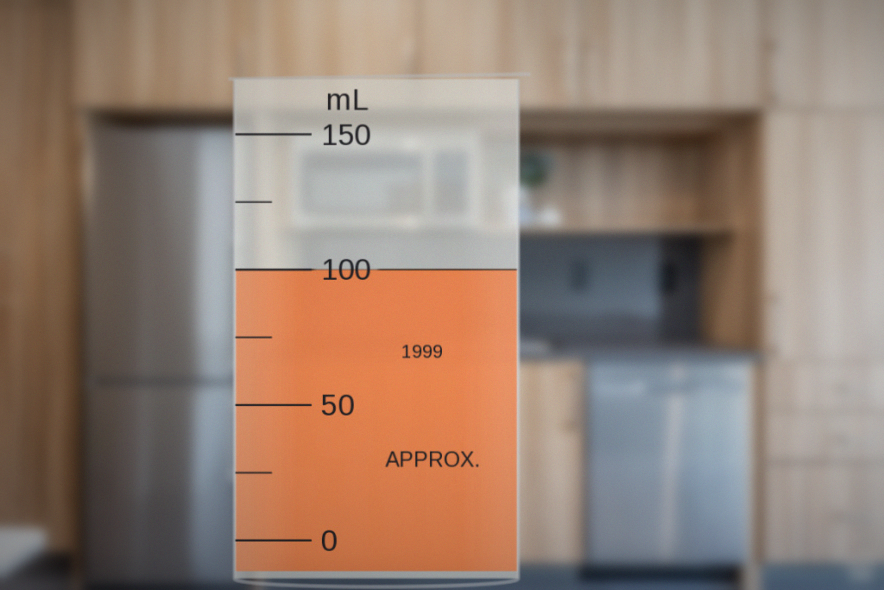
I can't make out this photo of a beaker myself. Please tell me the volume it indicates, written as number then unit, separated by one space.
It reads 100 mL
